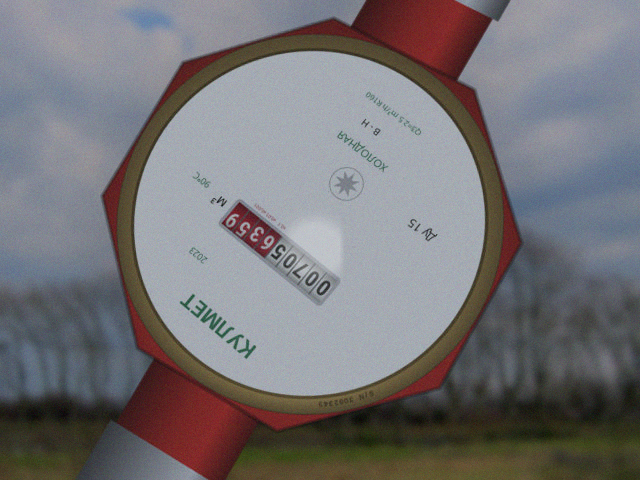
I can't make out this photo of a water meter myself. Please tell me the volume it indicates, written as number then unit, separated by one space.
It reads 705.6359 m³
